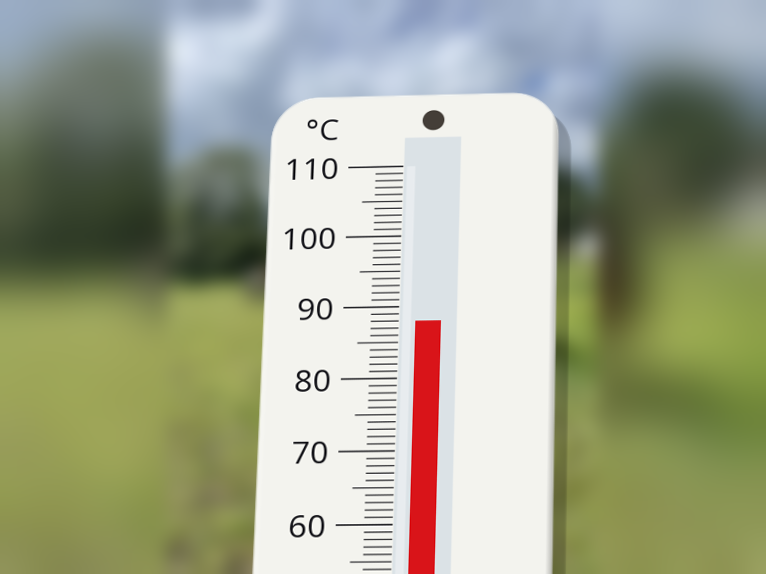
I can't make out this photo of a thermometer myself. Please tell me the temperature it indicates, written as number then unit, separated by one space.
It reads 88 °C
